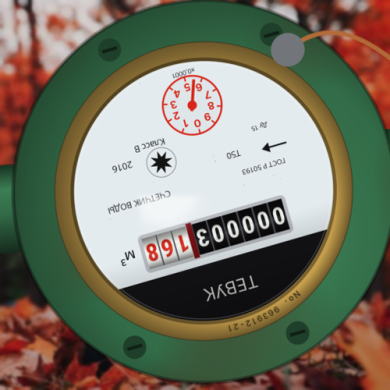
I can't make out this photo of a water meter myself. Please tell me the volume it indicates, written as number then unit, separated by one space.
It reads 3.1685 m³
